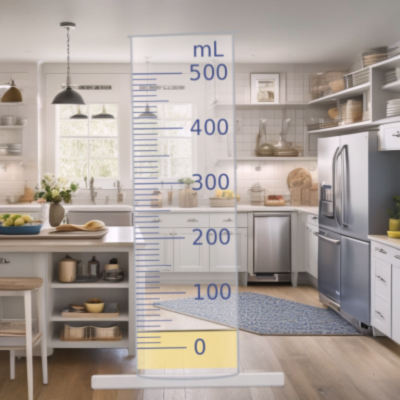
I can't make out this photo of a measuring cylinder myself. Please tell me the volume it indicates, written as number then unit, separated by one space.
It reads 30 mL
